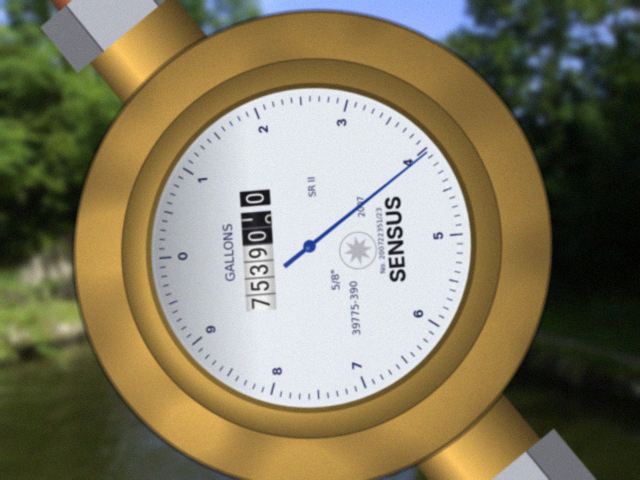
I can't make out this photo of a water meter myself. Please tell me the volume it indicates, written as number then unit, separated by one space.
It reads 7539014.0 gal
